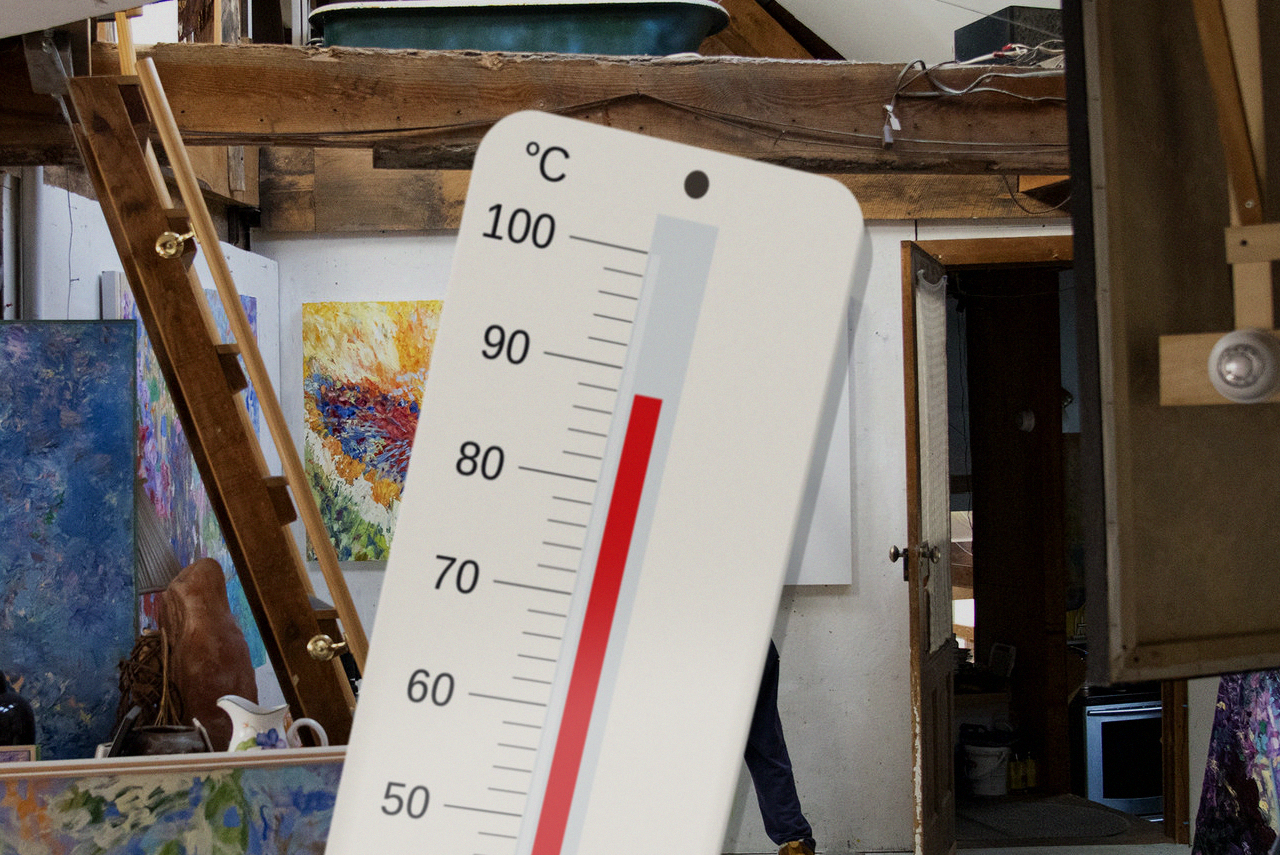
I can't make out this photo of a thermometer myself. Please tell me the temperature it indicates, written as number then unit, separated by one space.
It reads 88 °C
